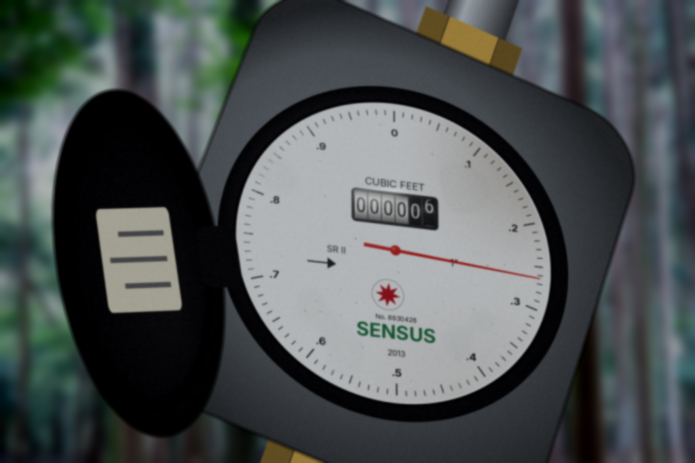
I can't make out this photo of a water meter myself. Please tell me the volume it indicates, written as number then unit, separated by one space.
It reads 6.26 ft³
